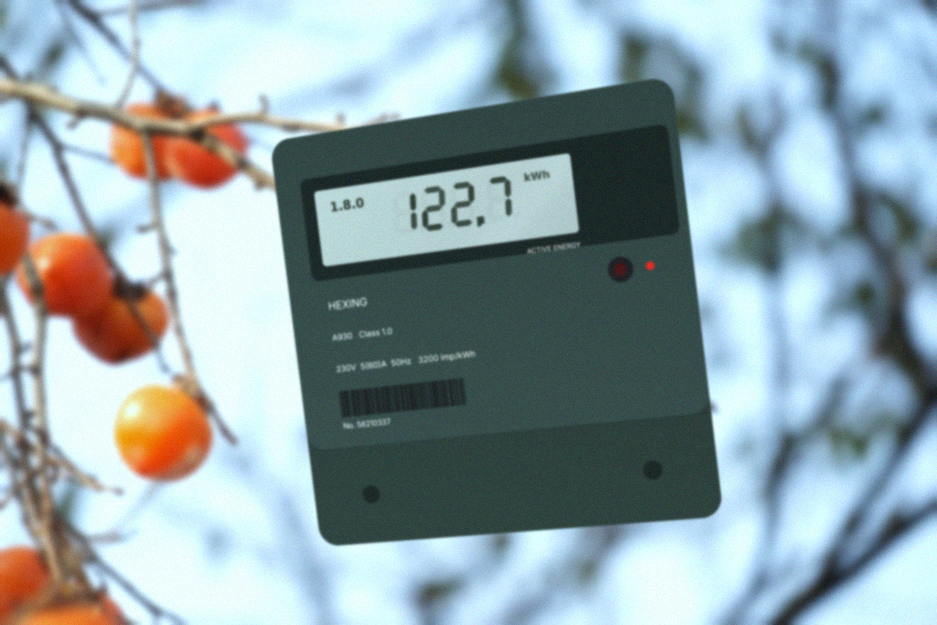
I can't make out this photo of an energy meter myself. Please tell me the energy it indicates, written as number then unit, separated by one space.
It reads 122.7 kWh
